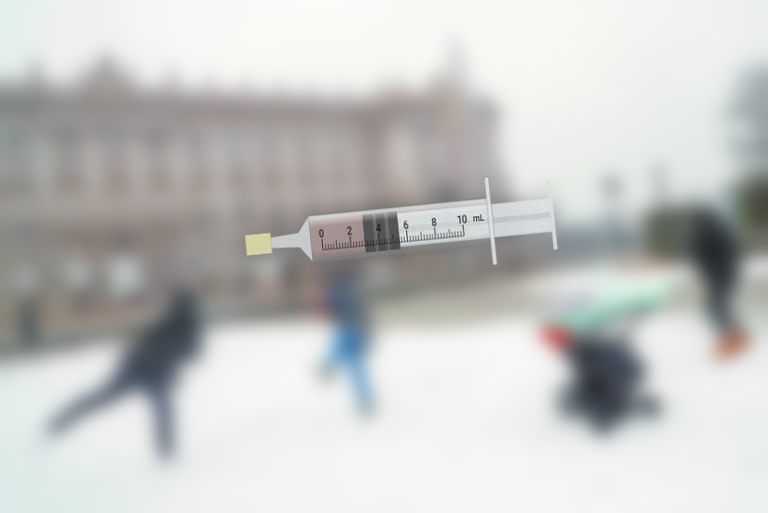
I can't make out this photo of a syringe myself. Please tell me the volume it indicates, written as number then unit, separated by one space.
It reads 3 mL
